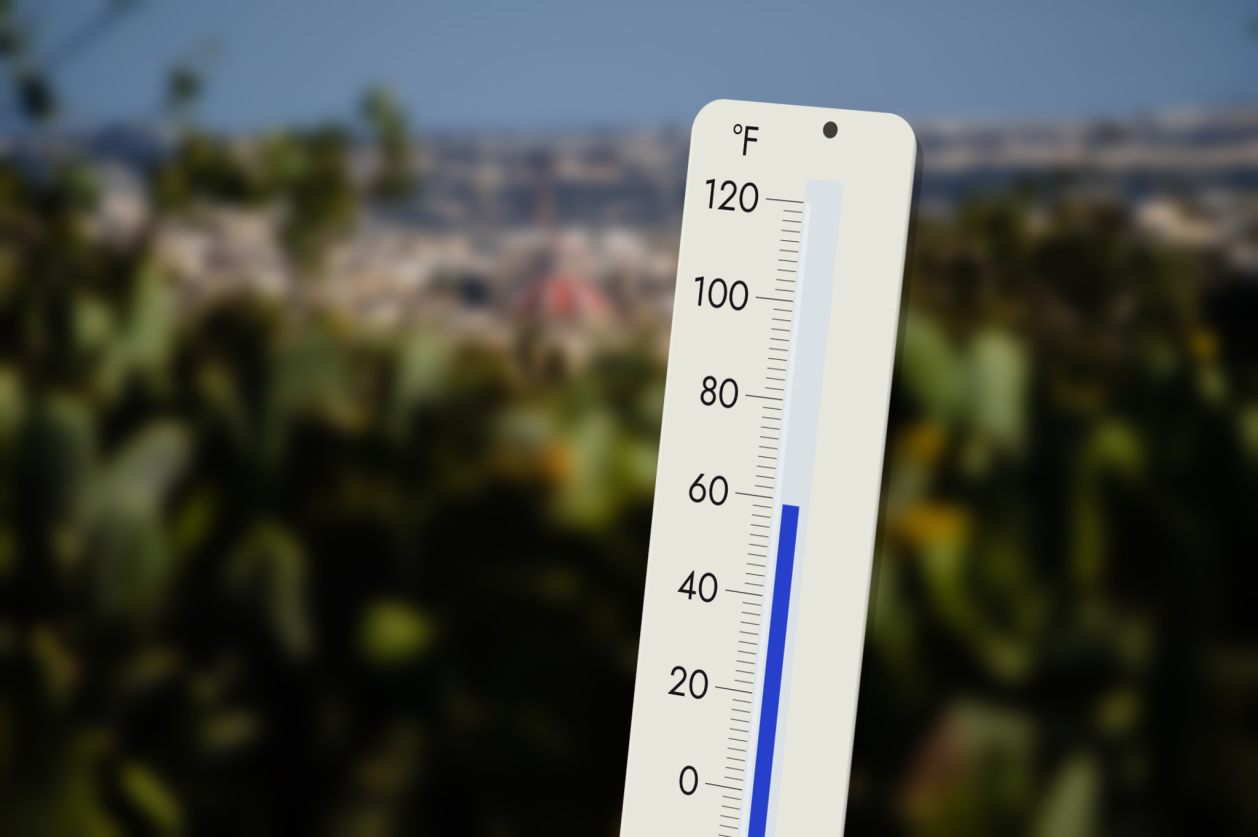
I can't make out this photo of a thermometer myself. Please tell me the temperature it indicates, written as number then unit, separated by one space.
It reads 59 °F
